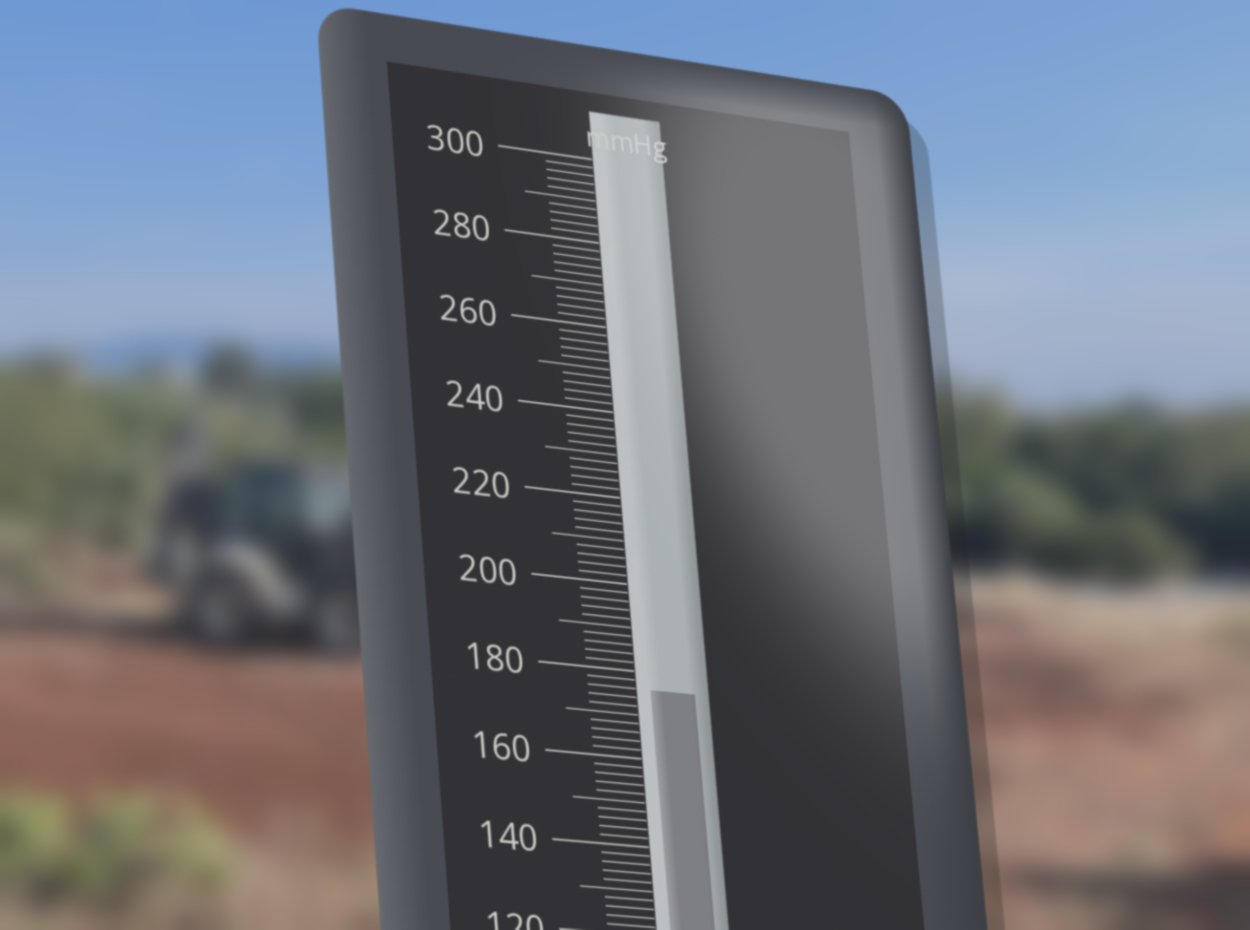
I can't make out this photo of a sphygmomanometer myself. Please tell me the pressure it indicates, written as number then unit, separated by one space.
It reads 176 mmHg
